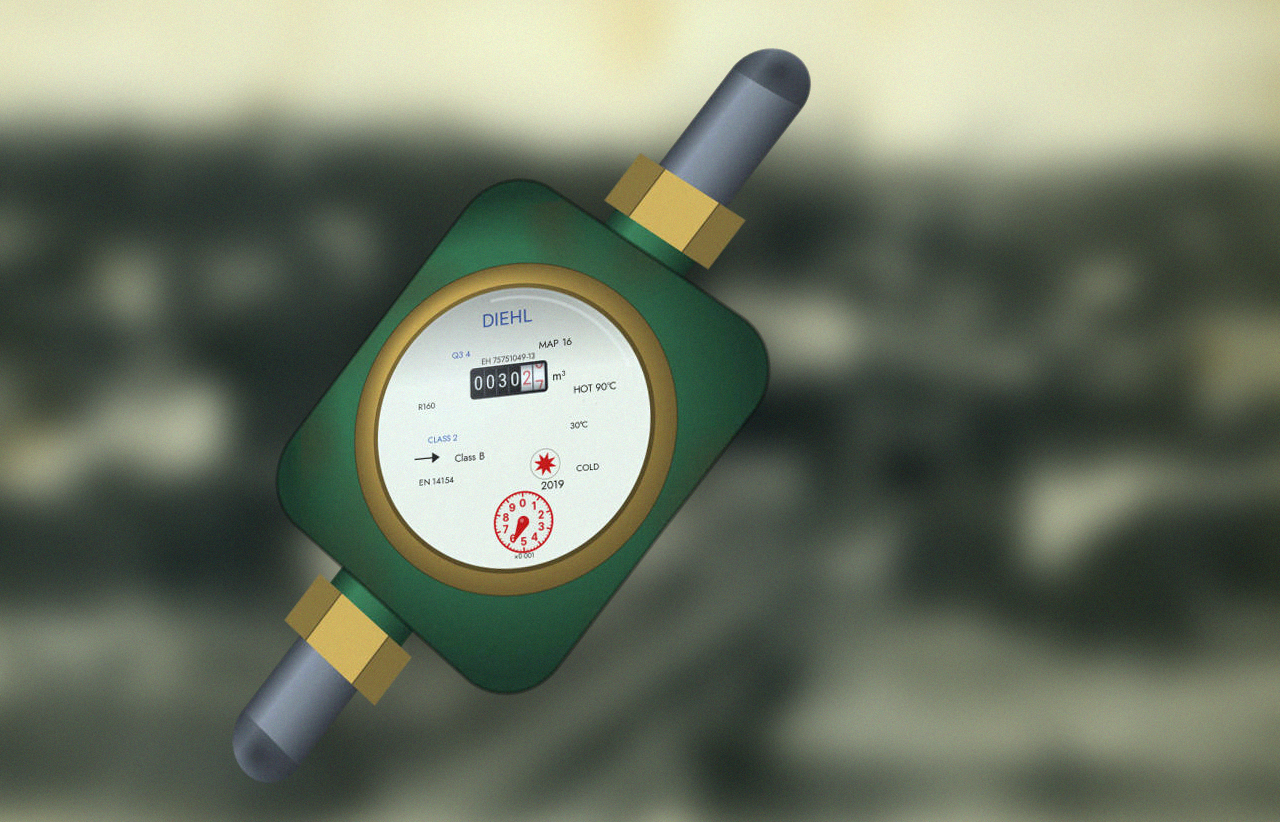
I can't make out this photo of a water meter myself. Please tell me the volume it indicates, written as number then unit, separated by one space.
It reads 30.265 m³
